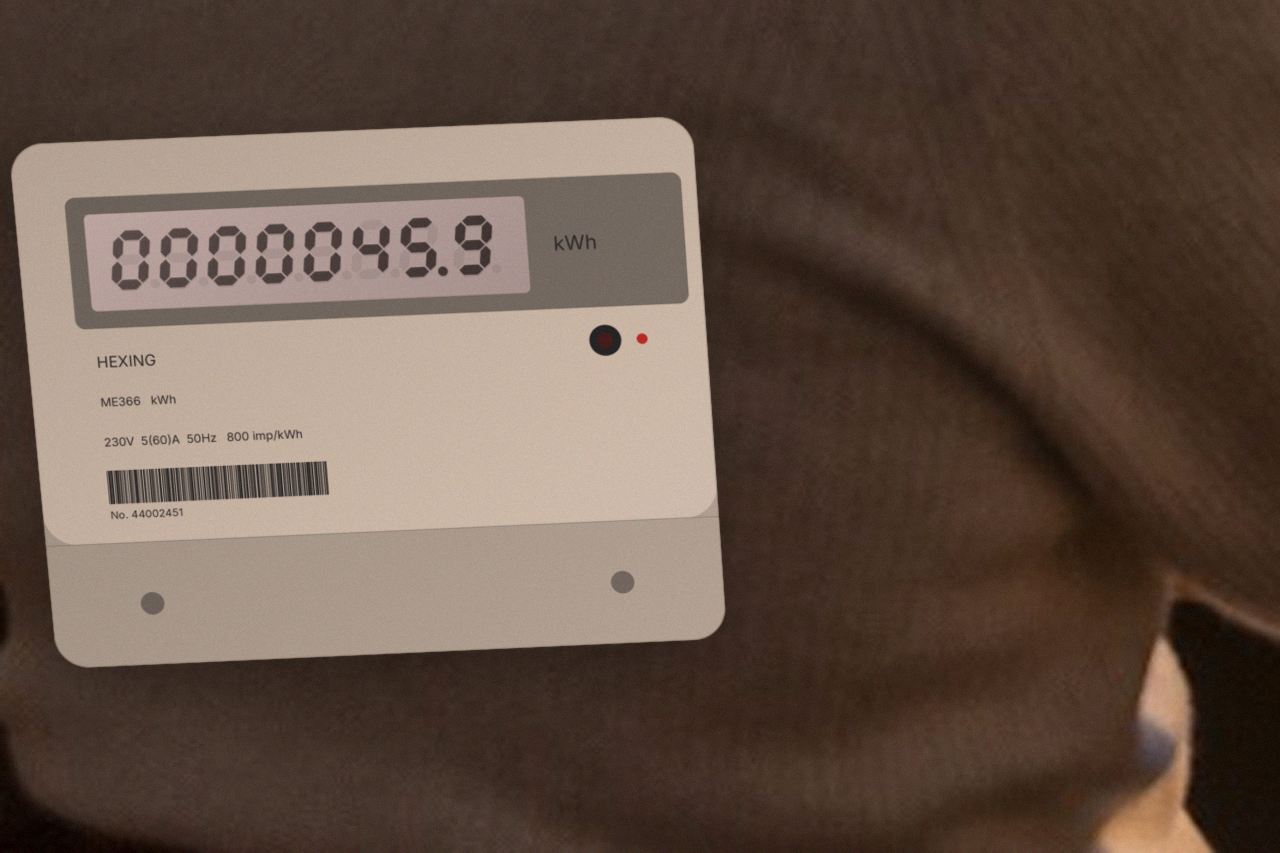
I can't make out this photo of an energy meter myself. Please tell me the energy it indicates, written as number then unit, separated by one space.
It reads 45.9 kWh
